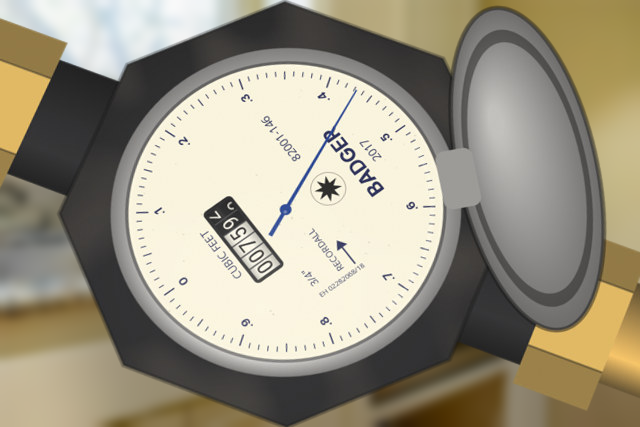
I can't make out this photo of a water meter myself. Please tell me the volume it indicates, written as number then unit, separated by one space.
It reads 7592.43 ft³
